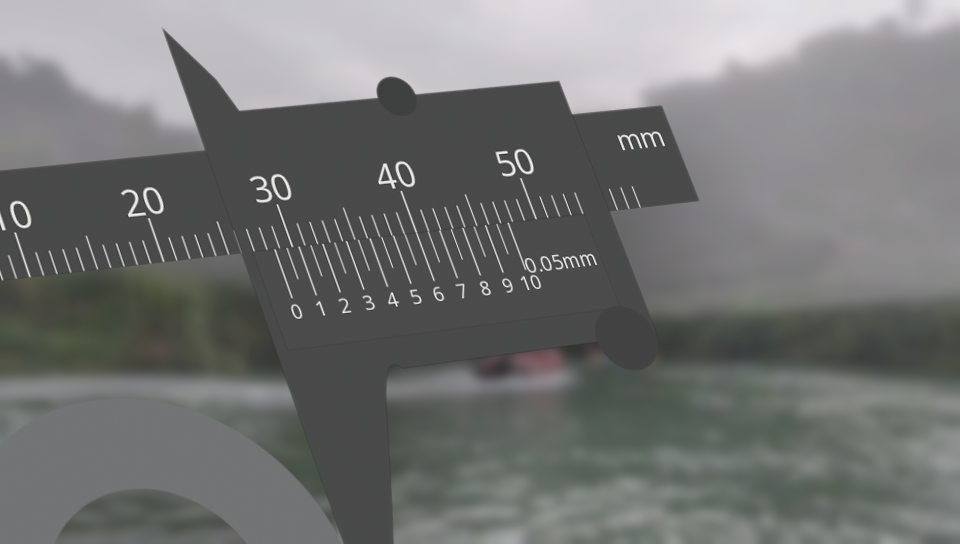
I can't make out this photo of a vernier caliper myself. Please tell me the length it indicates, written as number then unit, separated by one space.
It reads 28.6 mm
